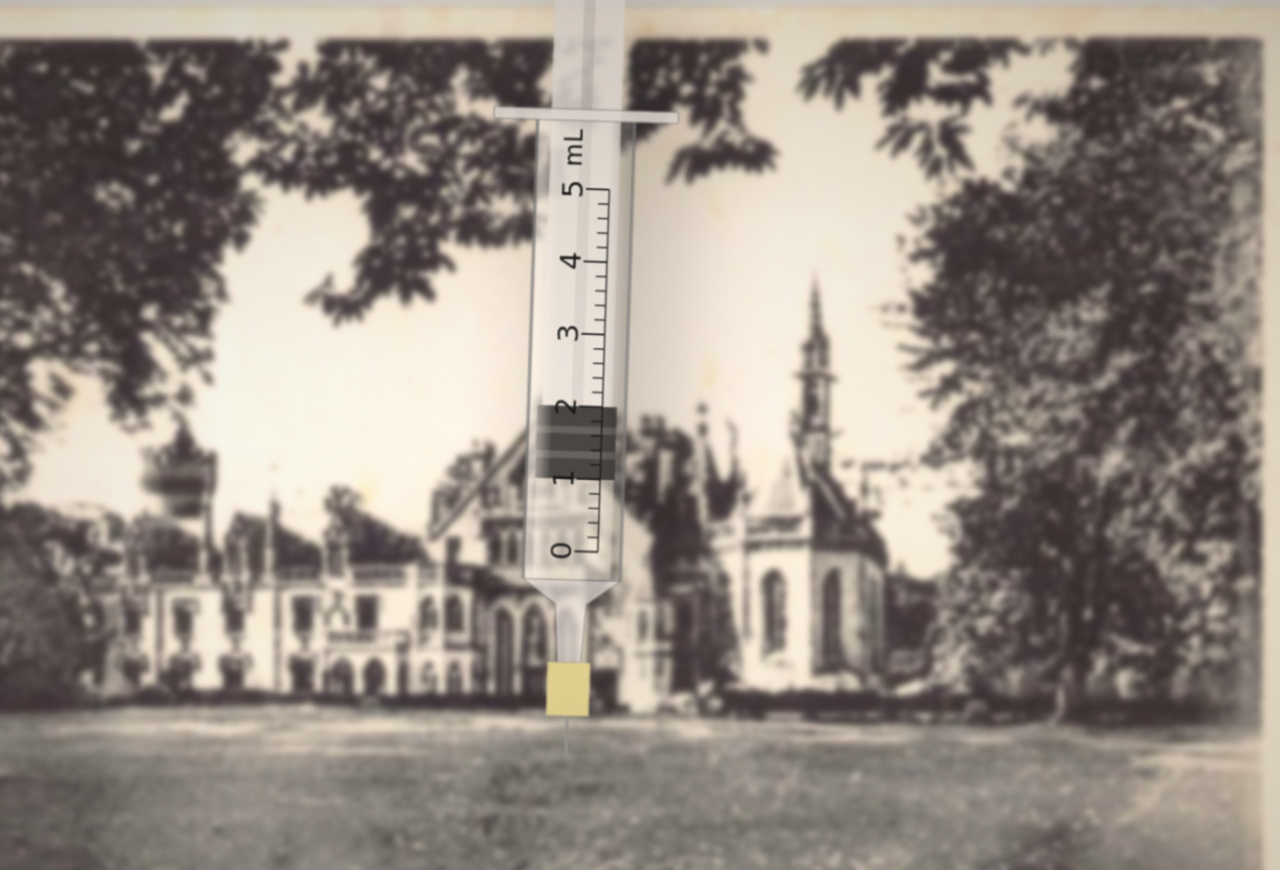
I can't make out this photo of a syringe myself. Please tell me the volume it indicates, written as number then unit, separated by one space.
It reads 1 mL
